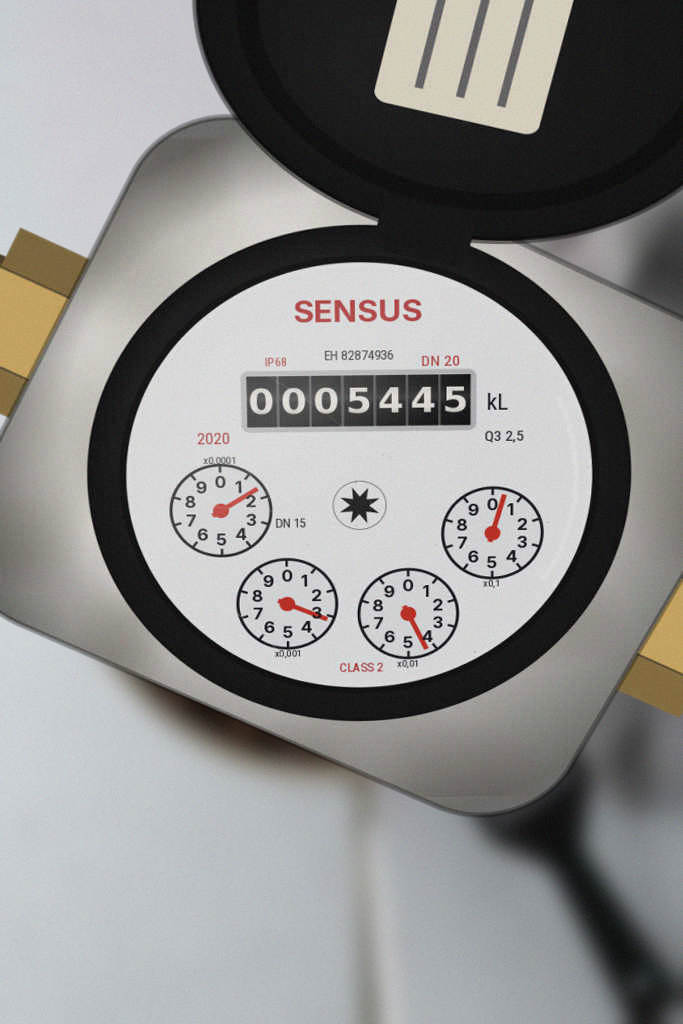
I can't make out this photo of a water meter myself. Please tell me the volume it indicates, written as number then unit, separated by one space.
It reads 5445.0431 kL
